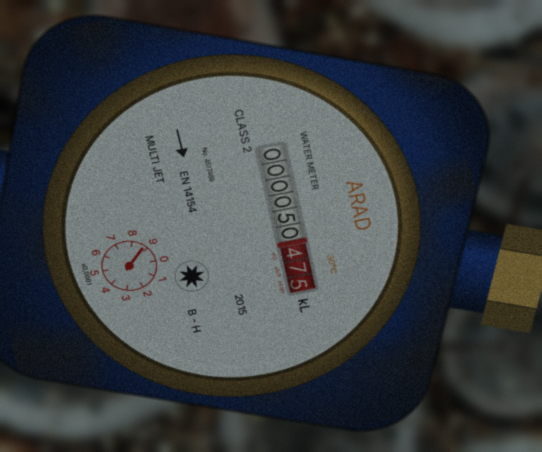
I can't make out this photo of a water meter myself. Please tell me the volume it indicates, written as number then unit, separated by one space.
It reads 50.4748 kL
